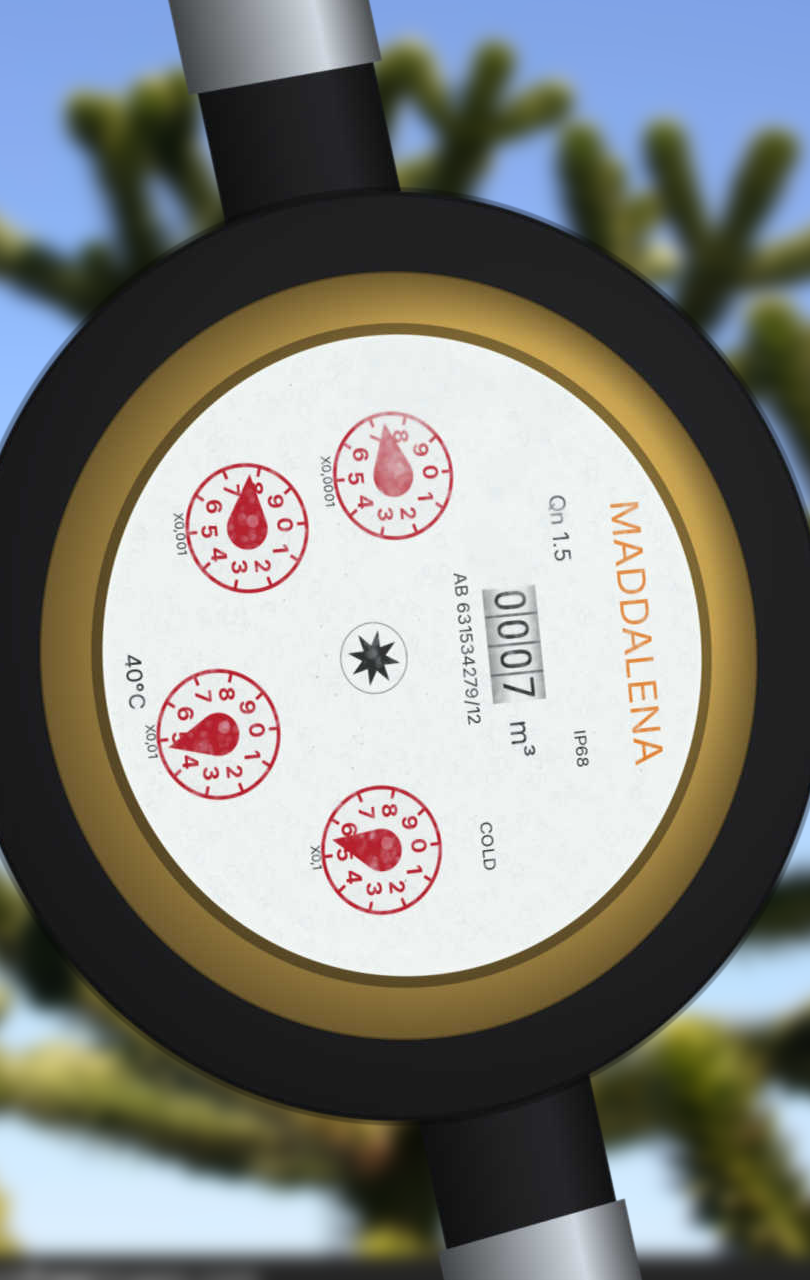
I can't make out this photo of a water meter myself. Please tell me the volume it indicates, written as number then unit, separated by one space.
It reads 7.5477 m³
